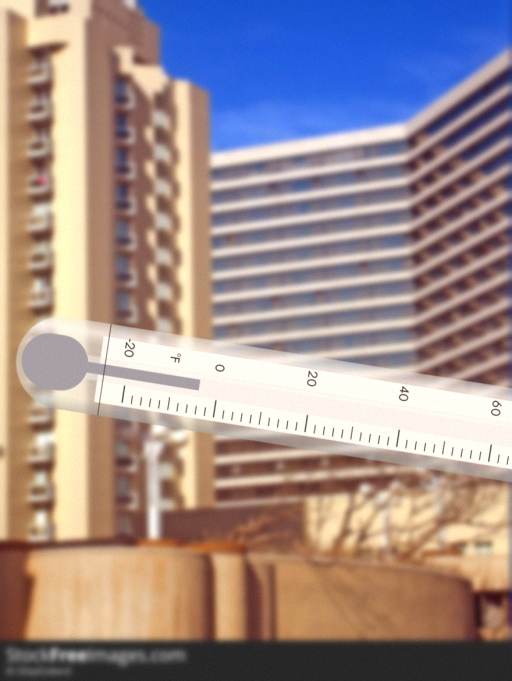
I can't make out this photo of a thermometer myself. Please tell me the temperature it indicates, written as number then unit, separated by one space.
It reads -4 °F
